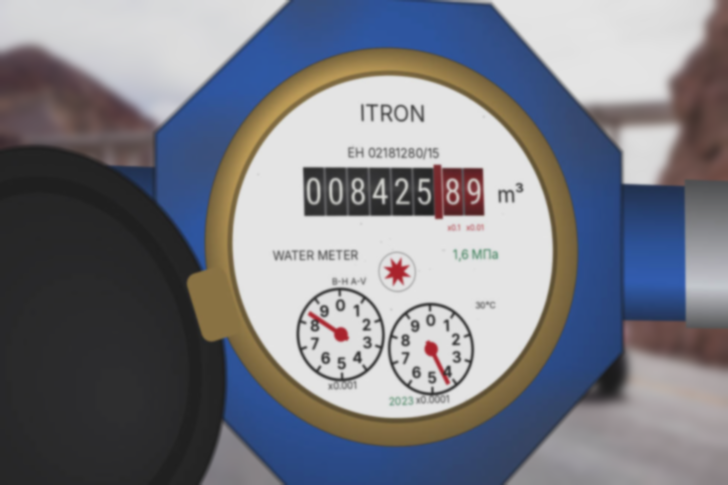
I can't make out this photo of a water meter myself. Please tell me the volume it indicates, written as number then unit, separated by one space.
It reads 8425.8984 m³
